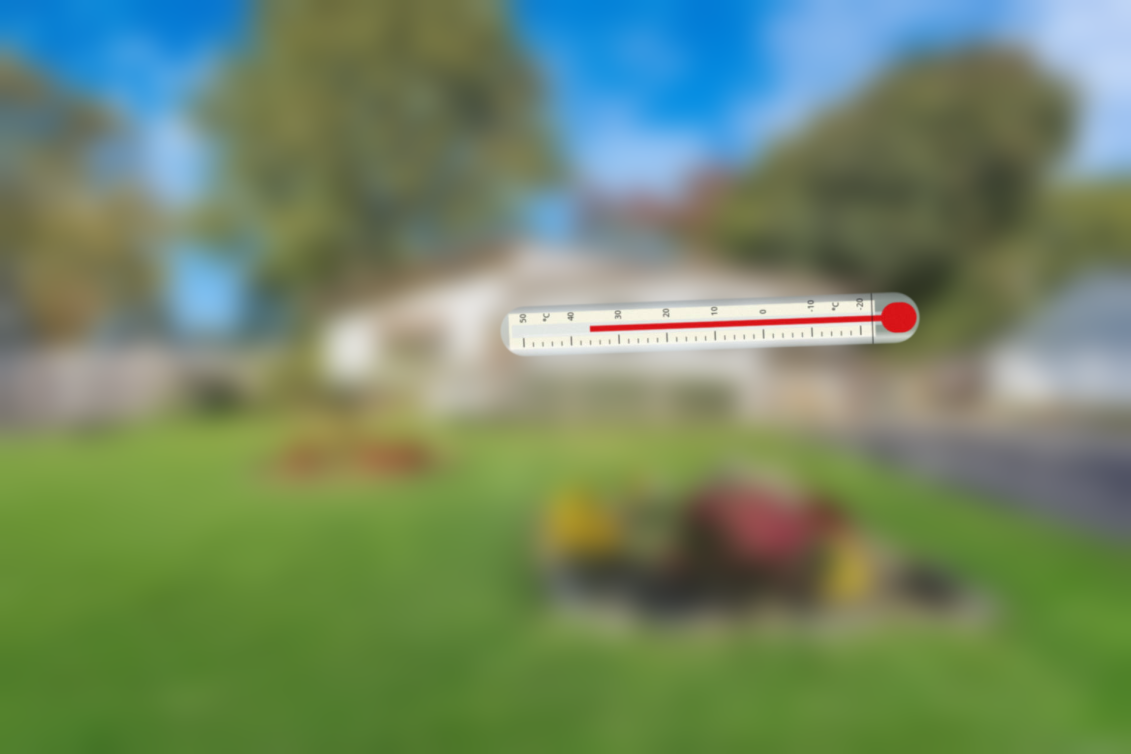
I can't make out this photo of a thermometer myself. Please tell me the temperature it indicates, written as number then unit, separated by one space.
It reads 36 °C
